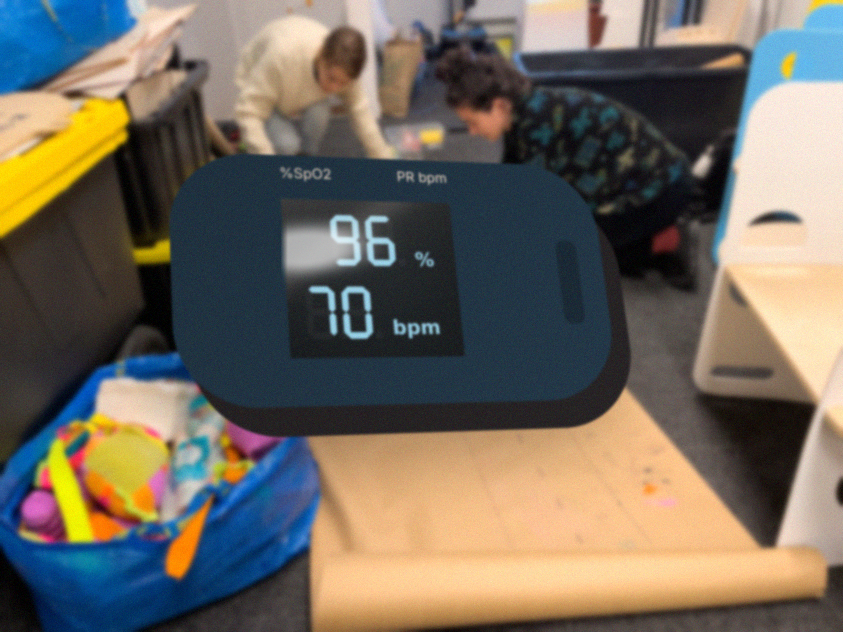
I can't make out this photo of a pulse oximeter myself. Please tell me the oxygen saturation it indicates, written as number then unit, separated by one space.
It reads 96 %
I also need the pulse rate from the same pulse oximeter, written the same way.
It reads 70 bpm
